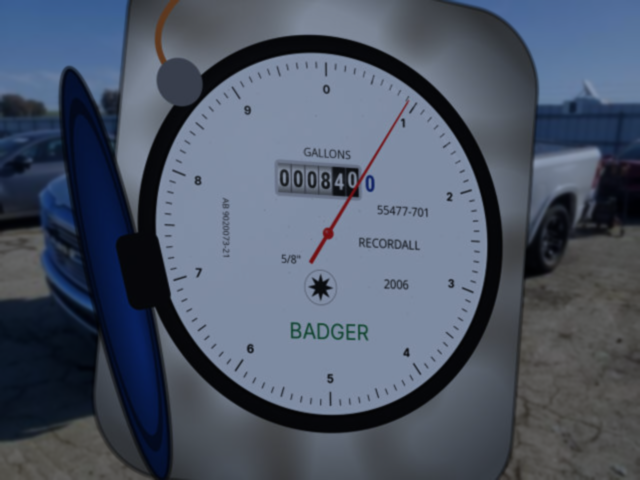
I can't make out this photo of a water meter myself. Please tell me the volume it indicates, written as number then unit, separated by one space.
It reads 8400.9 gal
